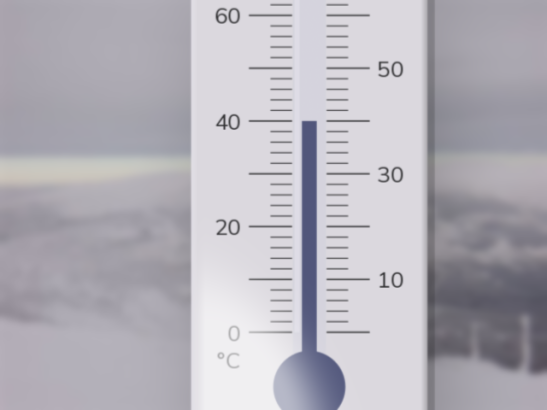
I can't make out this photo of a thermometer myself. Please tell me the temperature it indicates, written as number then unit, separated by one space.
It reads 40 °C
